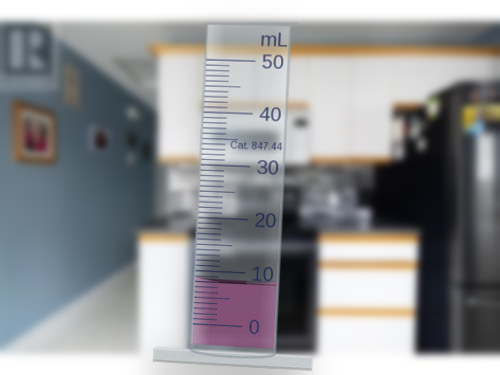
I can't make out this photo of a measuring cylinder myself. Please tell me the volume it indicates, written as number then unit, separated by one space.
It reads 8 mL
